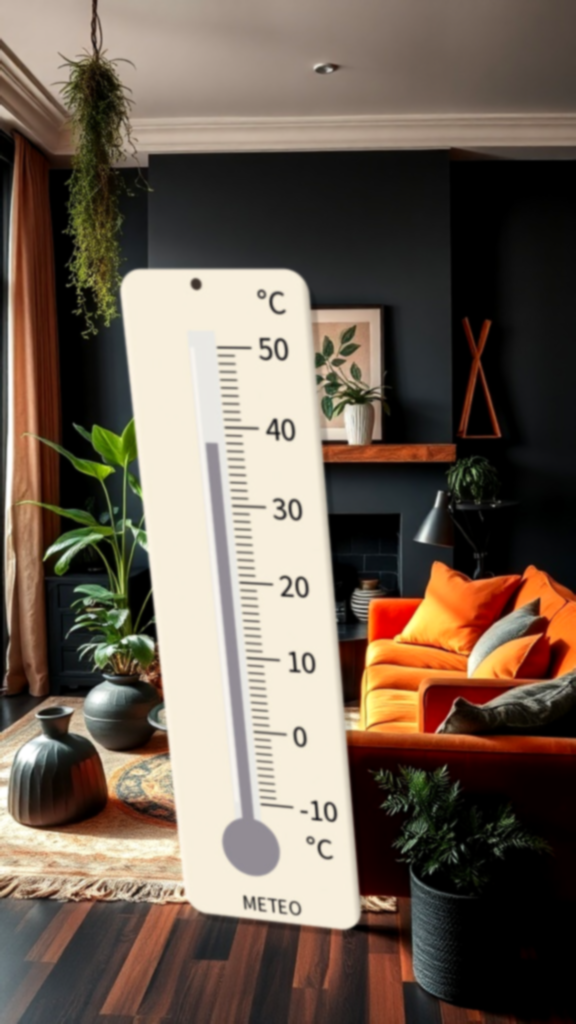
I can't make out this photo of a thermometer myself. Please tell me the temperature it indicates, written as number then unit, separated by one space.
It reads 38 °C
